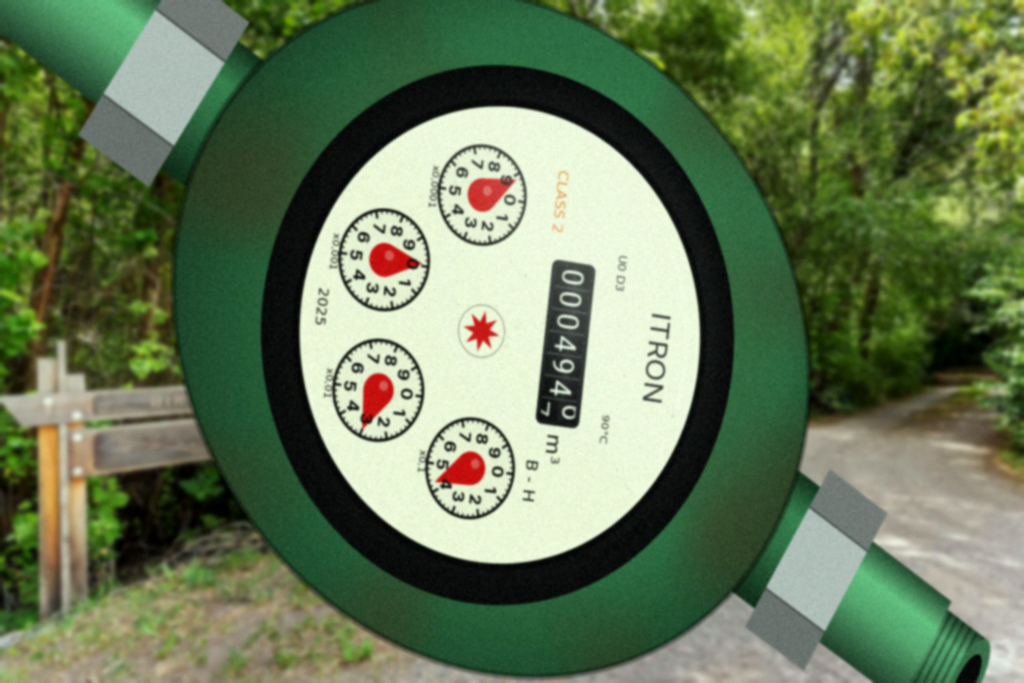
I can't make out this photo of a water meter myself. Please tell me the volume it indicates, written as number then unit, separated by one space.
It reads 4946.4299 m³
